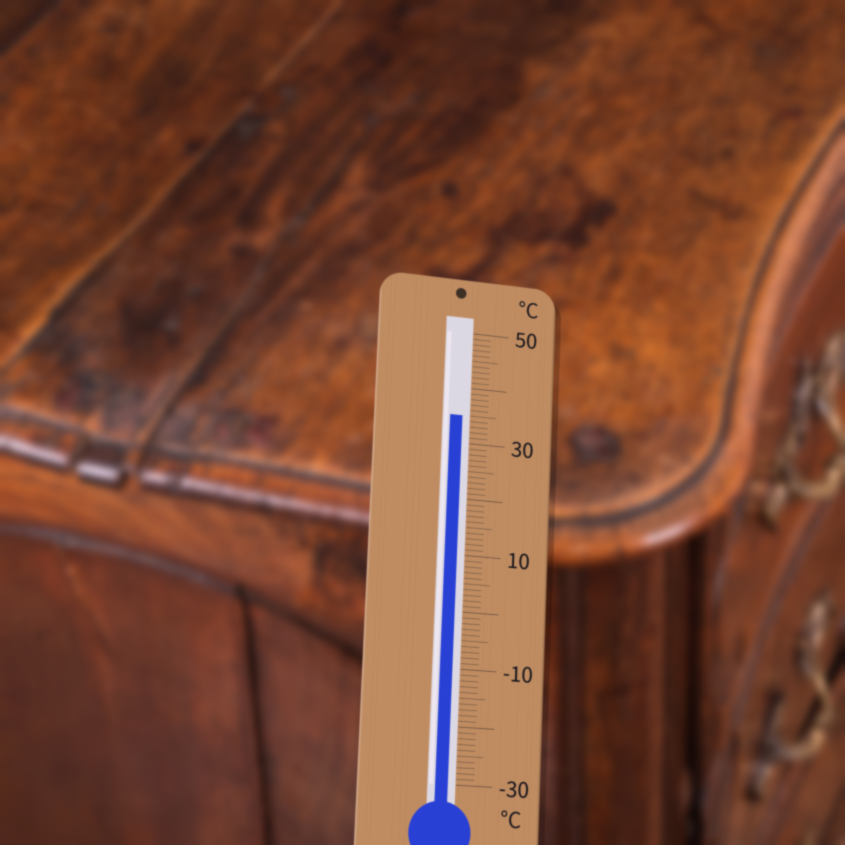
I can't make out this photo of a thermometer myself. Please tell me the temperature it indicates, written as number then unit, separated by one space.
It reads 35 °C
